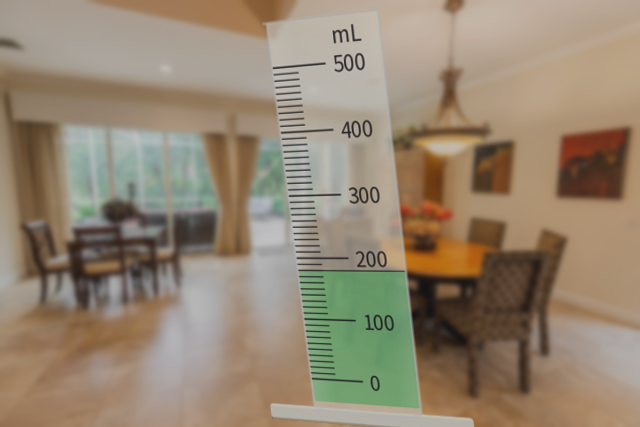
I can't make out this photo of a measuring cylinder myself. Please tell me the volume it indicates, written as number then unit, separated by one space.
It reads 180 mL
